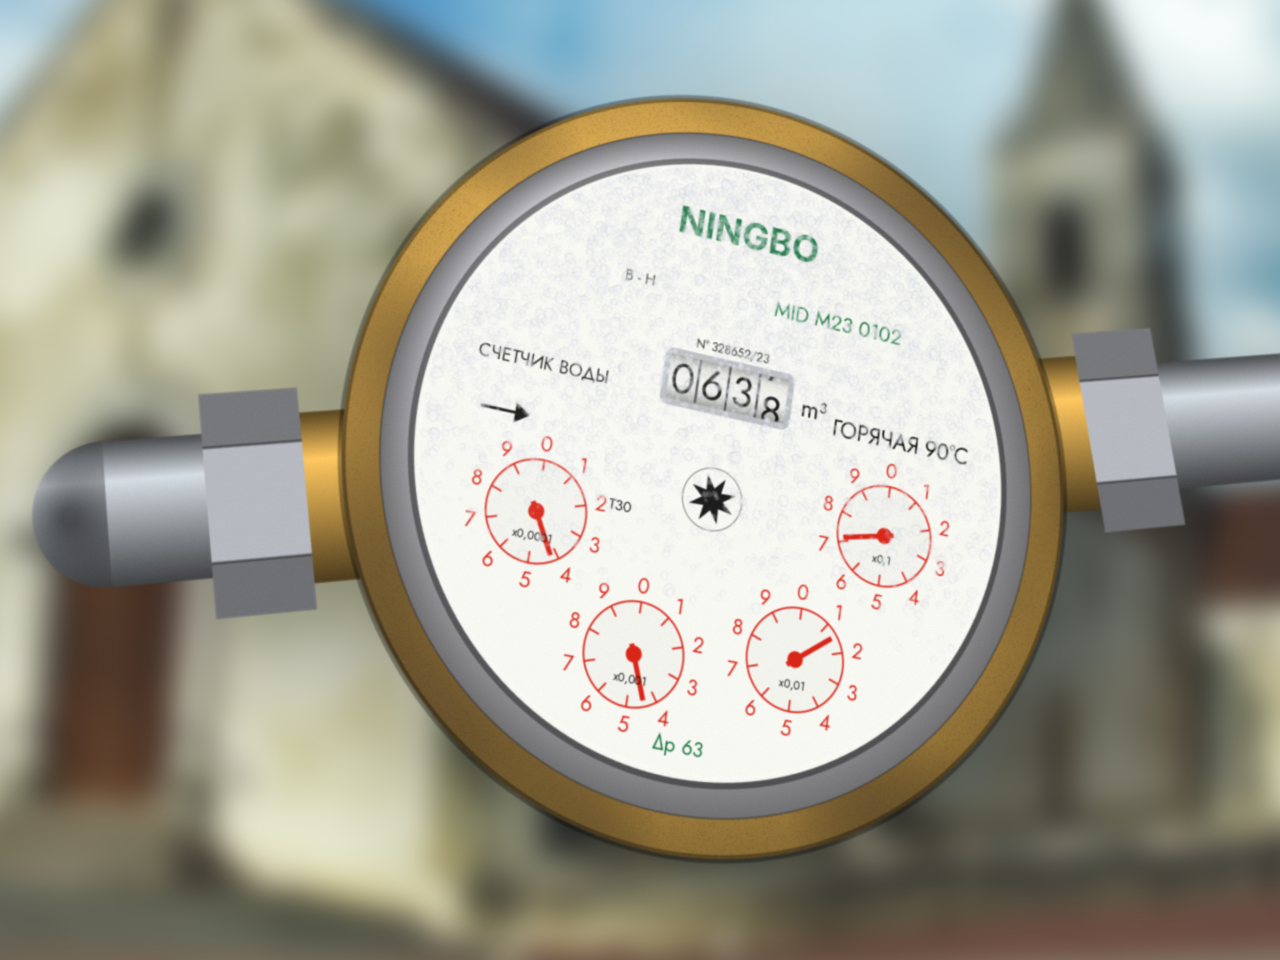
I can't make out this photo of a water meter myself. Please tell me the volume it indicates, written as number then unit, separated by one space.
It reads 637.7144 m³
